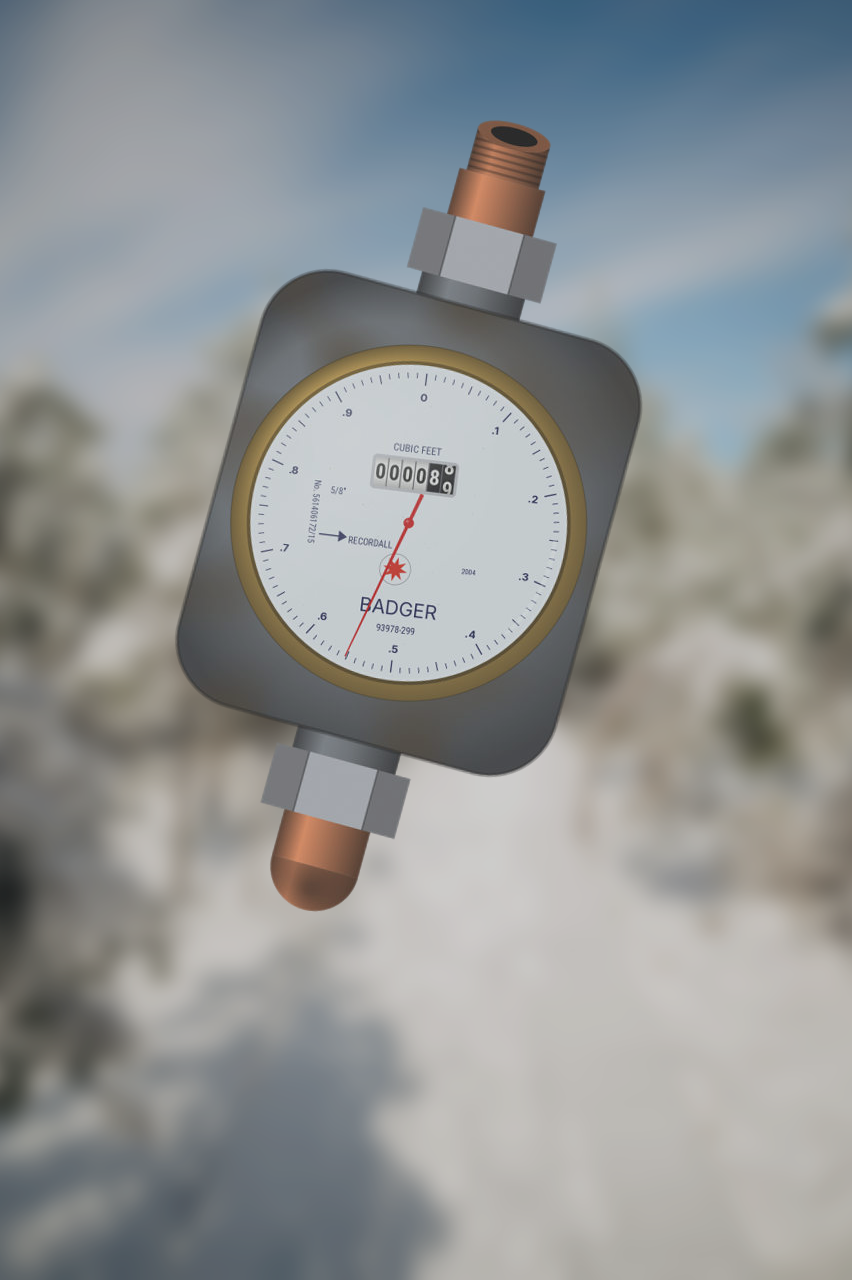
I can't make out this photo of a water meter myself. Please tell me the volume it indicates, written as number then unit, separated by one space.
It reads 88.55 ft³
